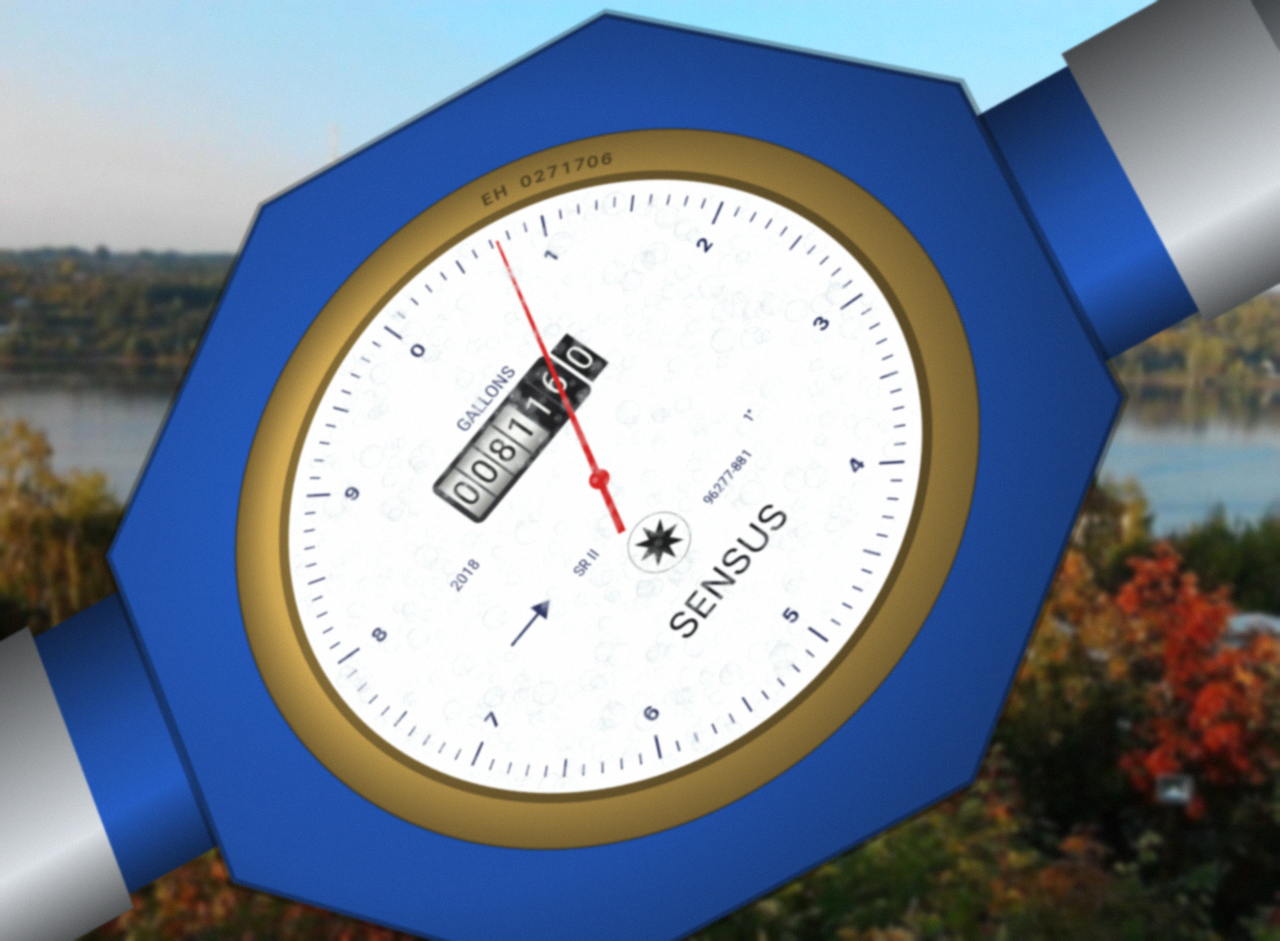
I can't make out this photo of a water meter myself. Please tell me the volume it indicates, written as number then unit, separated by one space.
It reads 81160.7 gal
